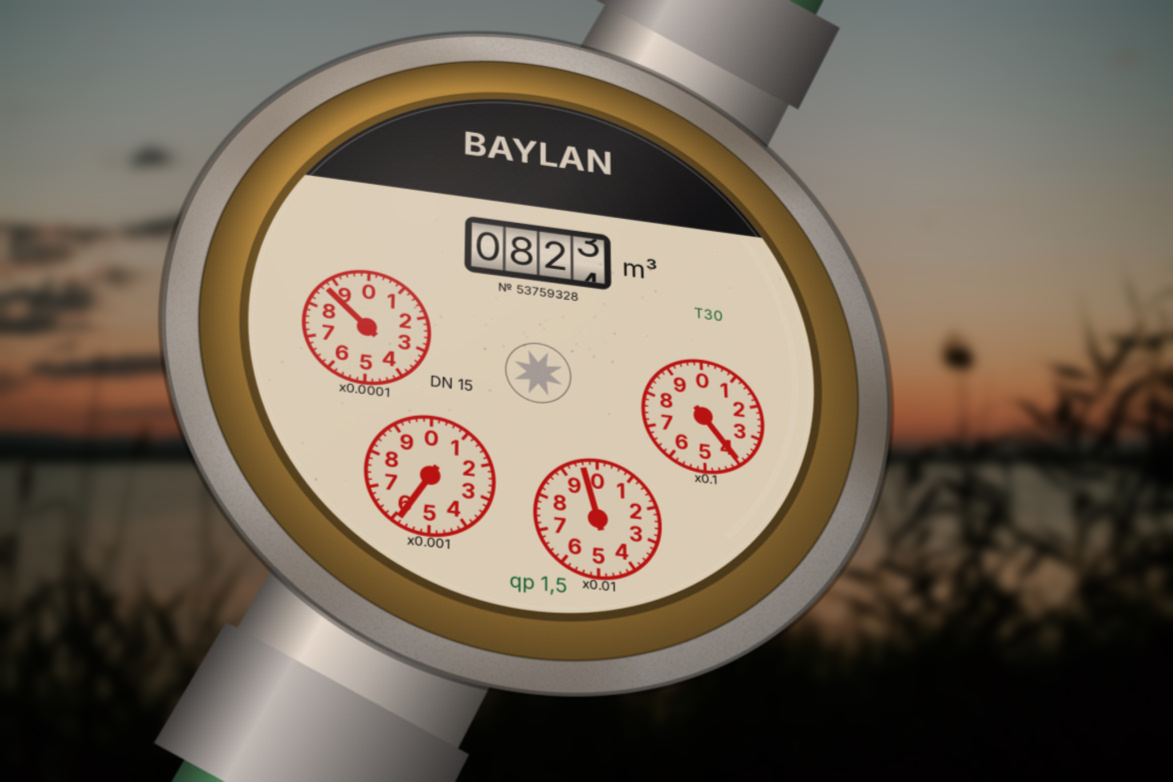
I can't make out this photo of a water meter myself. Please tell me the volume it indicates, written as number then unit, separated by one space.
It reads 823.3958 m³
